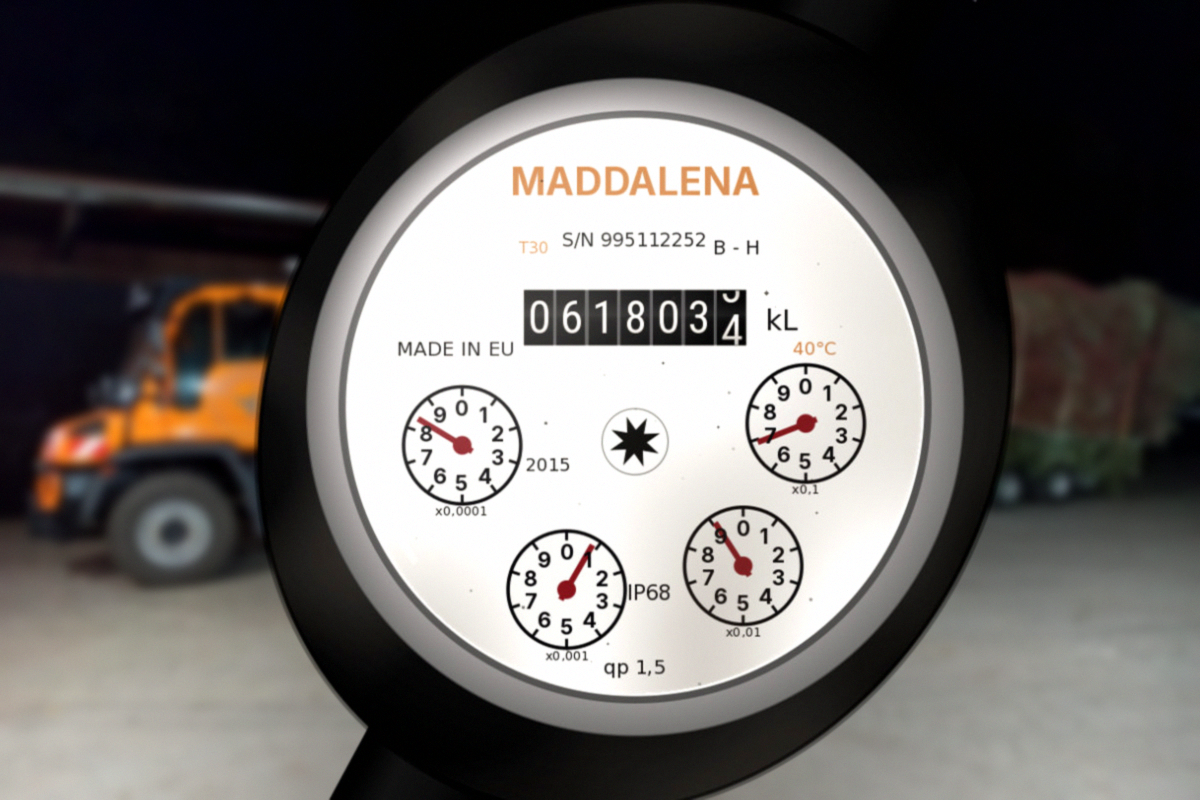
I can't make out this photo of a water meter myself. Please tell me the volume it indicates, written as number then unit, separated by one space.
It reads 618033.6908 kL
